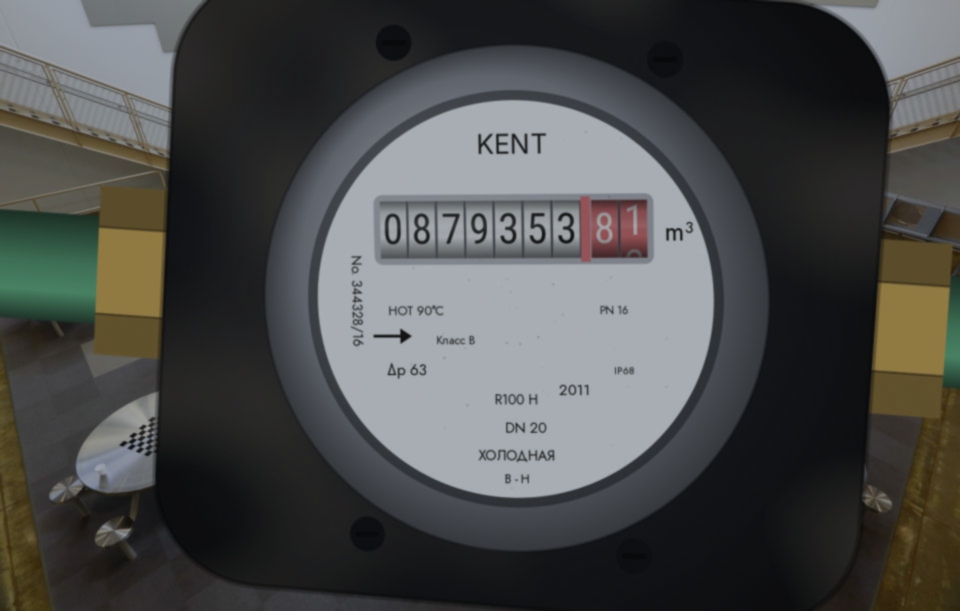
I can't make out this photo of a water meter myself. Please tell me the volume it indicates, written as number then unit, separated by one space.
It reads 879353.81 m³
